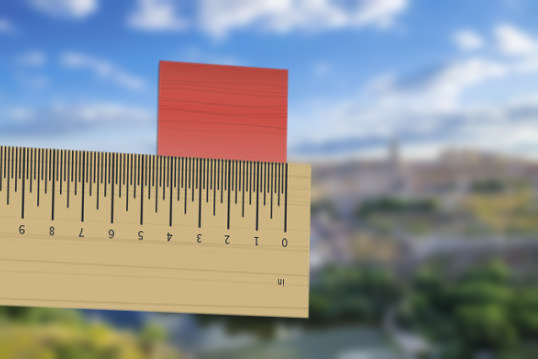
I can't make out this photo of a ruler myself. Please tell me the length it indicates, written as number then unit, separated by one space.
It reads 4.5 in
